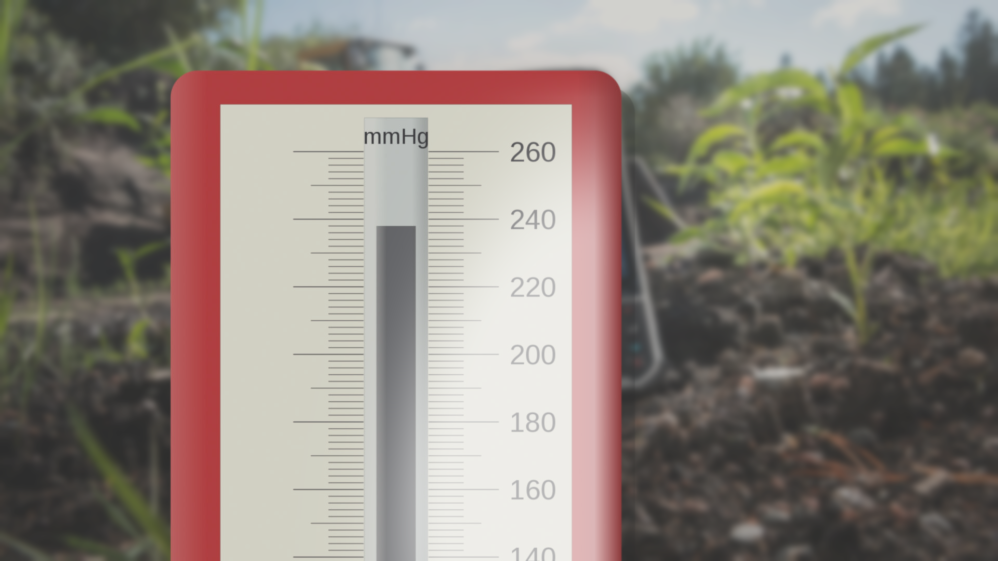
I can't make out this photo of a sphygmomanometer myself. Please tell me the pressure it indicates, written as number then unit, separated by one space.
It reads 238 mmHg
